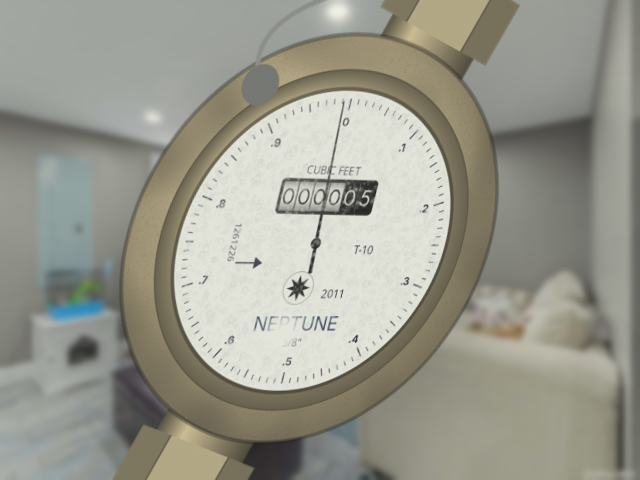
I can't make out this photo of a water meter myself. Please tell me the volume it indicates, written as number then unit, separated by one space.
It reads 4.99 ft³
